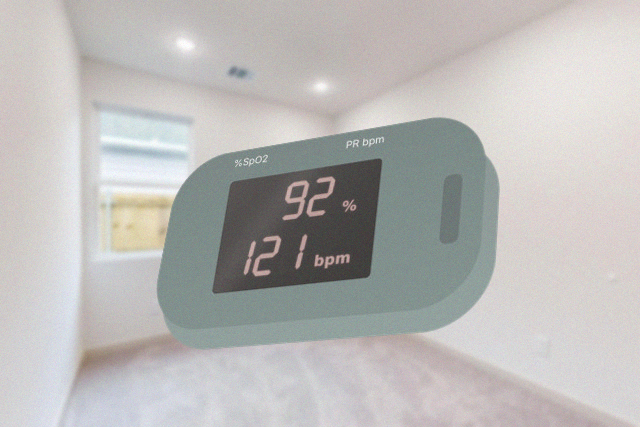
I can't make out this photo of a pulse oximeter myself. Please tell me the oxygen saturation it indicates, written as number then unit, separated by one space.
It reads 92 %
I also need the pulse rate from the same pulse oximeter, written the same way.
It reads 121 bpm
